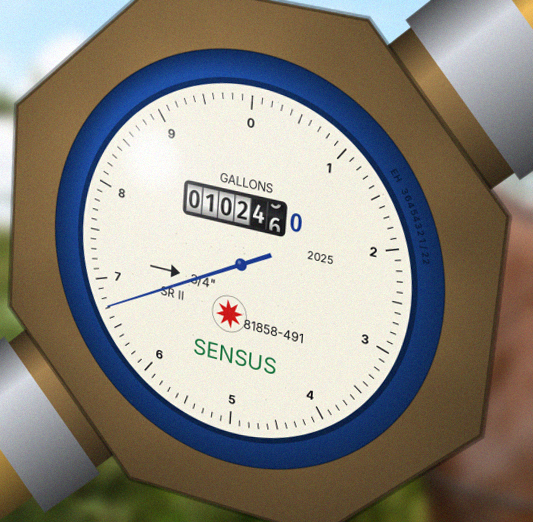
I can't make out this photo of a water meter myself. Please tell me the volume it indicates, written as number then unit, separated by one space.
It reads 102456.7 gal
